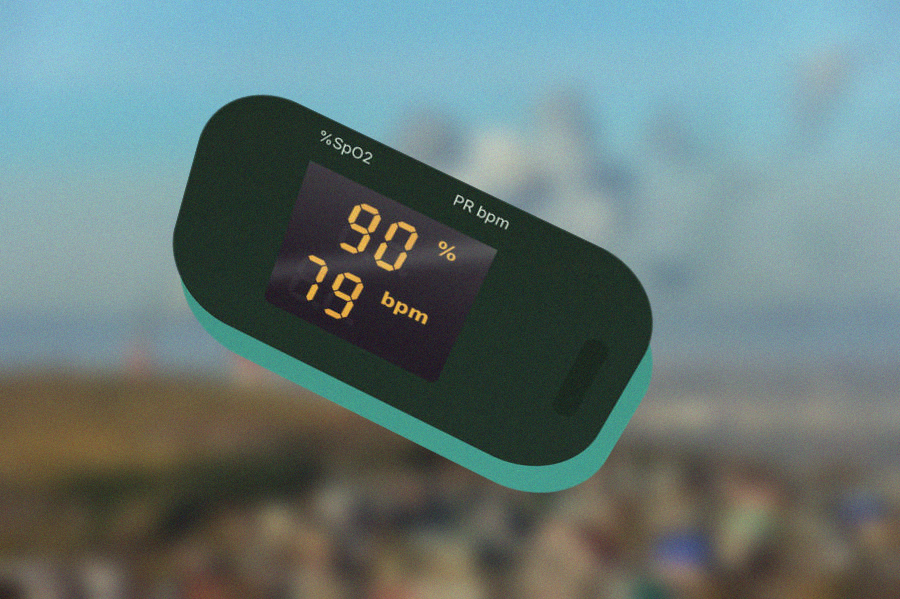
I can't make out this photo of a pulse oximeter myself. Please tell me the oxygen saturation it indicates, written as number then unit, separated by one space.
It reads 90 %
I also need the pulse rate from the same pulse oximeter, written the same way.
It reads 79 bpm
